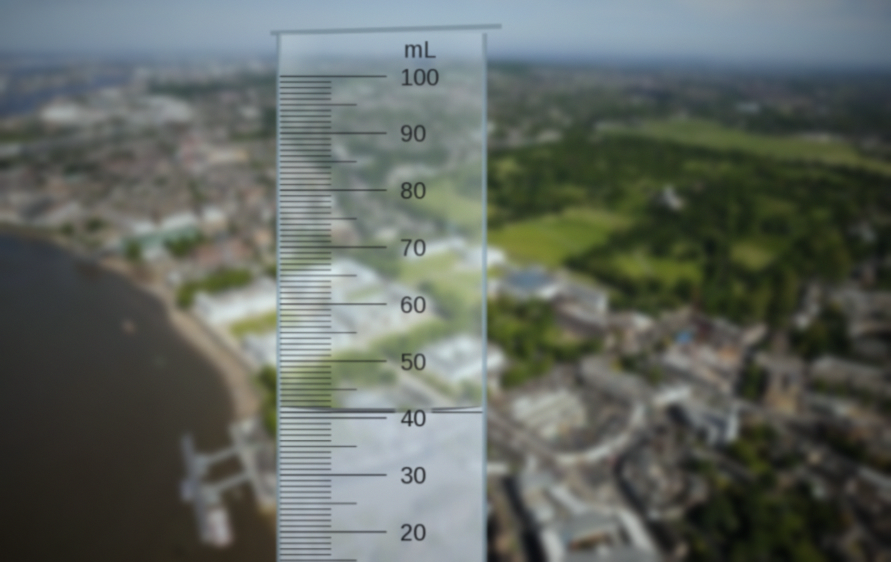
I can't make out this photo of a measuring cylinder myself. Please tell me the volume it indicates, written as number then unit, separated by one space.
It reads 41 mL
